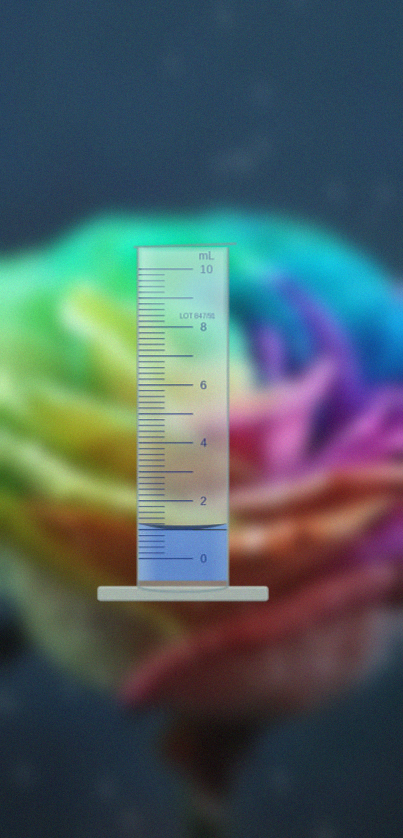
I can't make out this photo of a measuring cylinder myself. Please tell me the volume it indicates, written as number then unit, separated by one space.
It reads 1 mL
